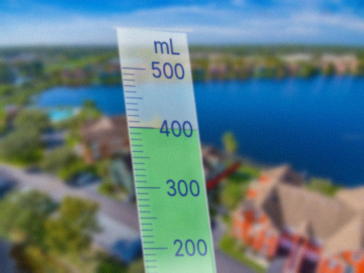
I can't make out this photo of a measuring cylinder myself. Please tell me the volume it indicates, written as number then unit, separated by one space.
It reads 400 mL
